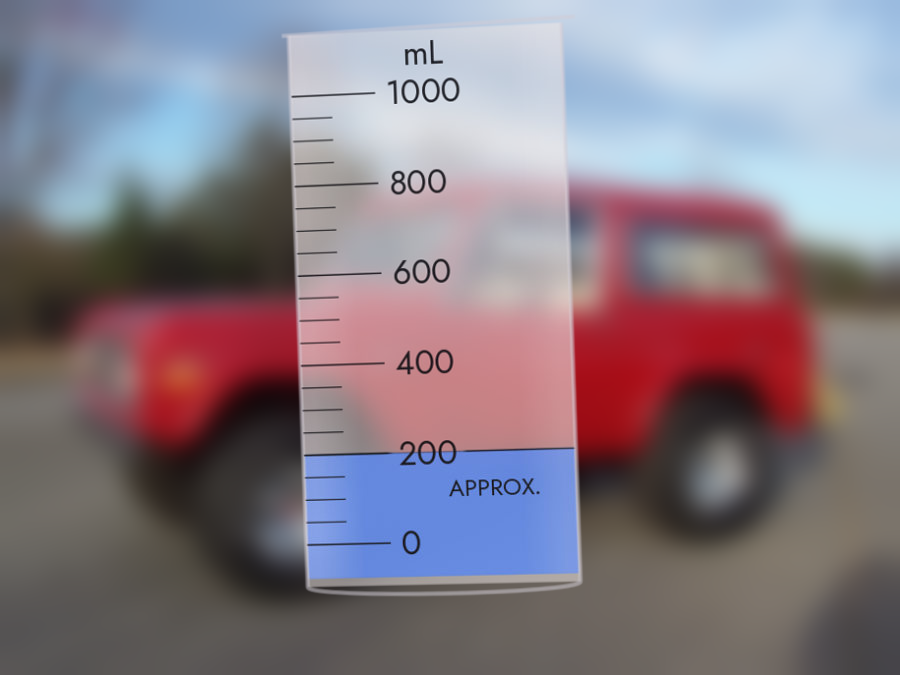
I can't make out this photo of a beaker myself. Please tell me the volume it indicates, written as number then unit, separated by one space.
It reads 200 mL
